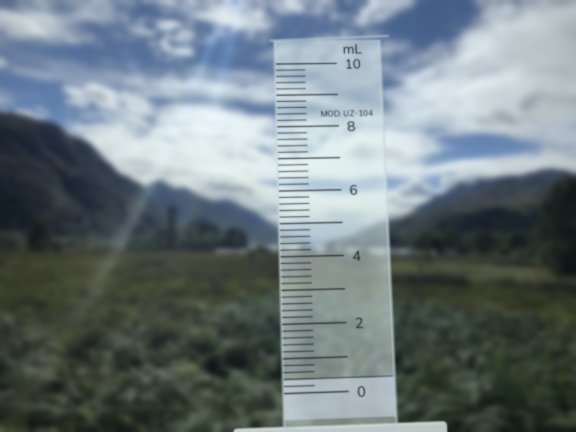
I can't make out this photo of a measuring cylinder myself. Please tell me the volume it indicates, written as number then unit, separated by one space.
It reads 0.4 mL
